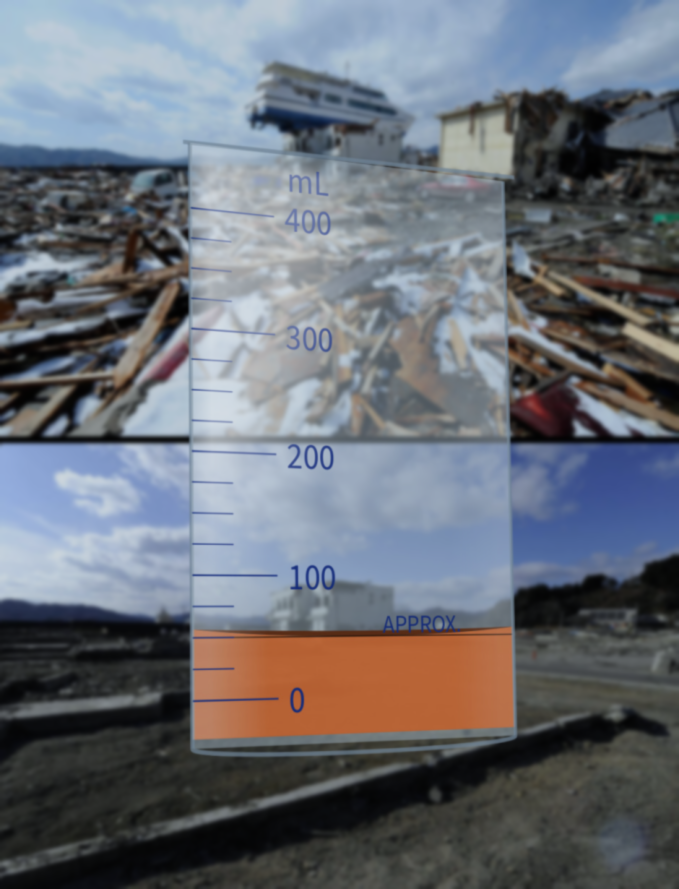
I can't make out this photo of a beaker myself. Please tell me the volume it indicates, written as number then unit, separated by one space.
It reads 50 mL
